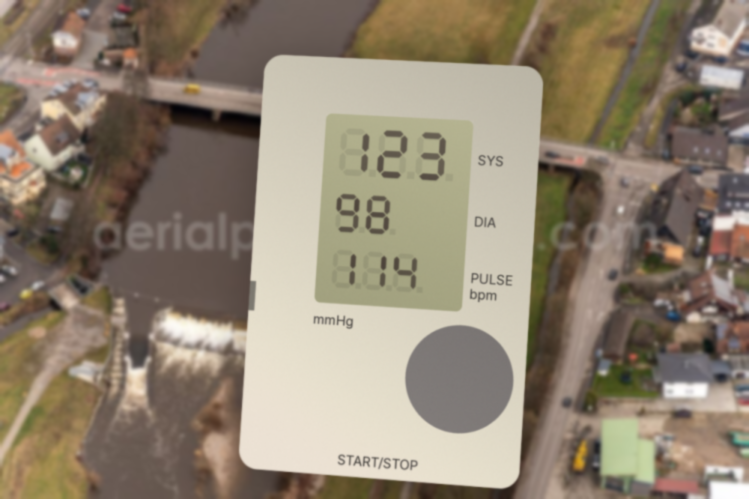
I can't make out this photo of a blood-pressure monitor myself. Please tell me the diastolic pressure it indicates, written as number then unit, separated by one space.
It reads 98 mmHg
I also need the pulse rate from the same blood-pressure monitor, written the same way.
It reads 114 bpm
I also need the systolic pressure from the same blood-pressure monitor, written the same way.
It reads 123 mmHg
